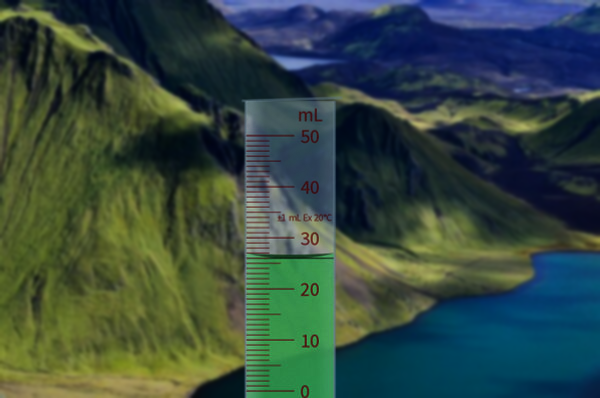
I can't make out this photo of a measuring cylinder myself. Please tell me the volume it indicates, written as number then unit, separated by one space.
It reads 26 mL
